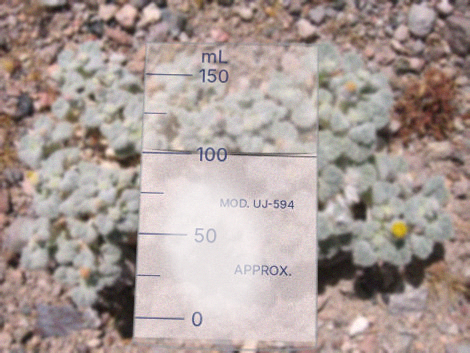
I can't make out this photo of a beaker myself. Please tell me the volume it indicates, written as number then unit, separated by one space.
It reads 100 mL
